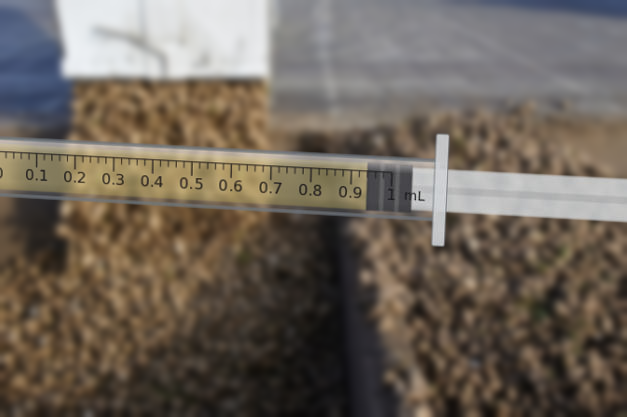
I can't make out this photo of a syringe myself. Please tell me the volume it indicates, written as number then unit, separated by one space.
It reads 0.94 mL
